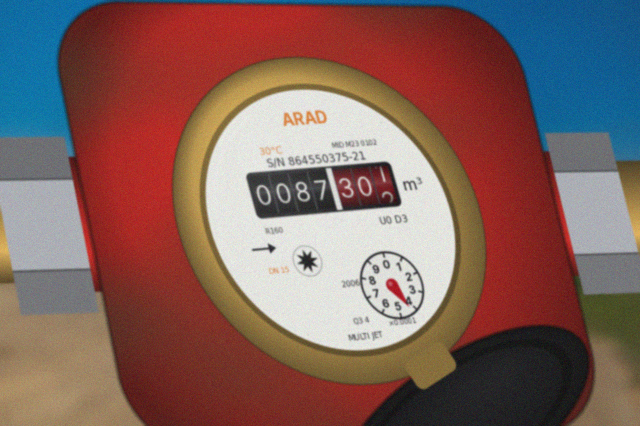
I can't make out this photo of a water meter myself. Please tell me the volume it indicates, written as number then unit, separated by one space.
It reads 87.3014 m³
